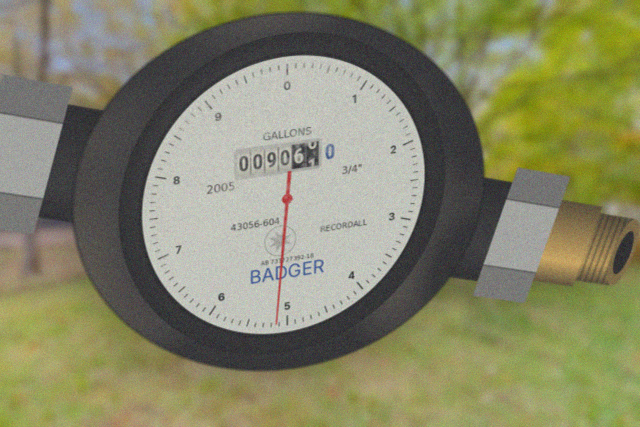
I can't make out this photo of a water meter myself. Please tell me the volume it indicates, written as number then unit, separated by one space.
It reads 90605.1 gal
